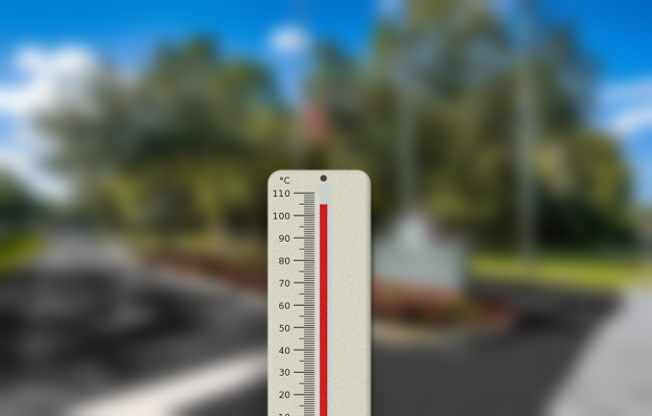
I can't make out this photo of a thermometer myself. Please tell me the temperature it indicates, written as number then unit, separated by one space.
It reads 105 °C
